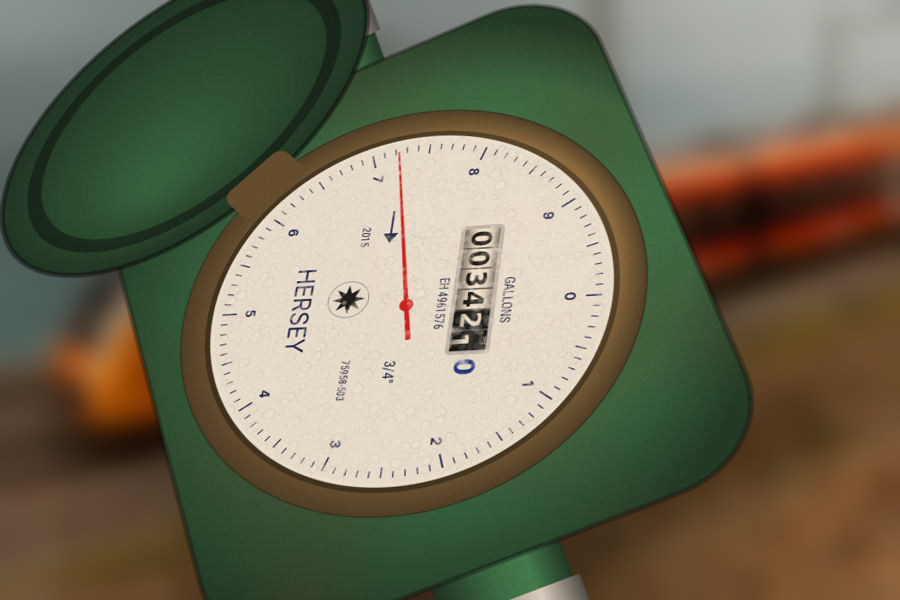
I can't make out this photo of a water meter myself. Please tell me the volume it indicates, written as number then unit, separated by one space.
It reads 34207.2 gal
